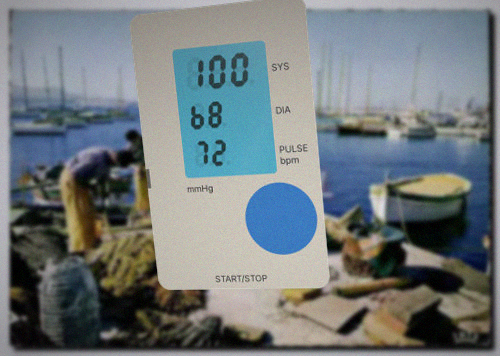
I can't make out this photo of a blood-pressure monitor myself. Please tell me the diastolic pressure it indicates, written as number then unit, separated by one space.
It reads 68 mmHg
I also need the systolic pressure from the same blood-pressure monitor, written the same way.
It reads 100 mmHg
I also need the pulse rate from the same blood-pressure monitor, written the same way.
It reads 72 bpm
